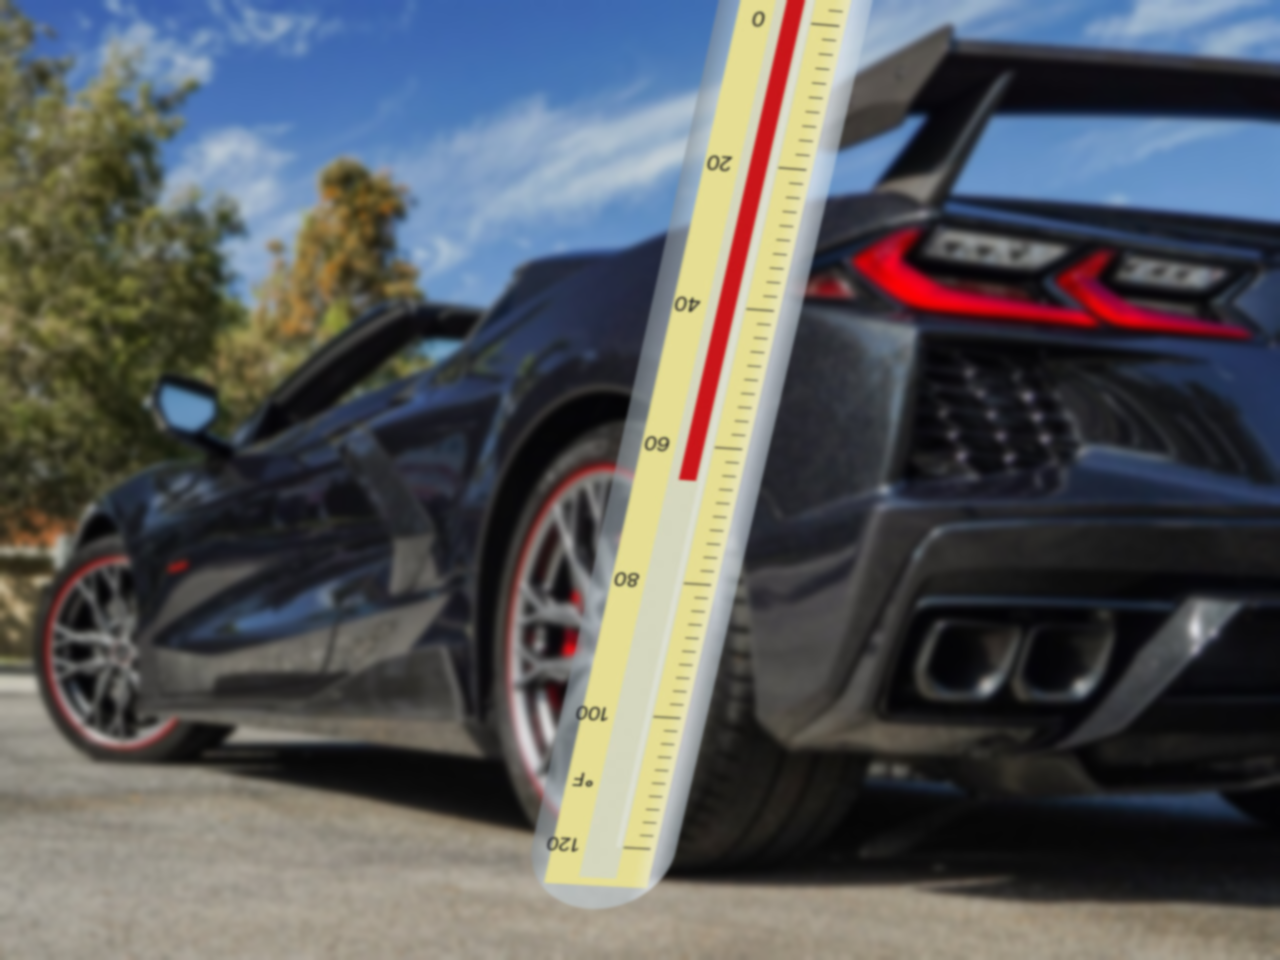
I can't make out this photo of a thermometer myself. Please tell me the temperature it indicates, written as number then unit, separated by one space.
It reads 65 °F
